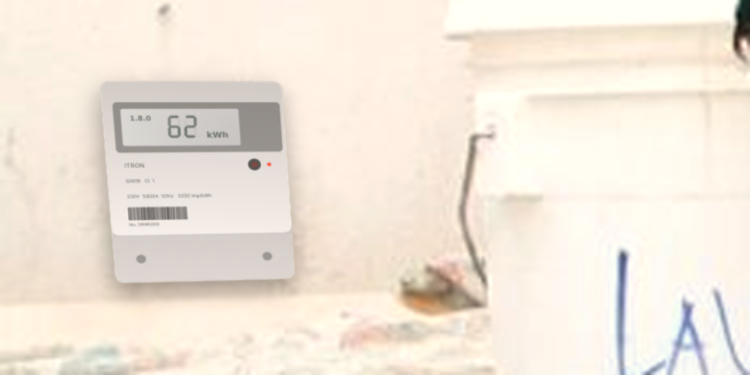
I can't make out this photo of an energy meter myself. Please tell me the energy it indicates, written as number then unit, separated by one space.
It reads 62 kWh
